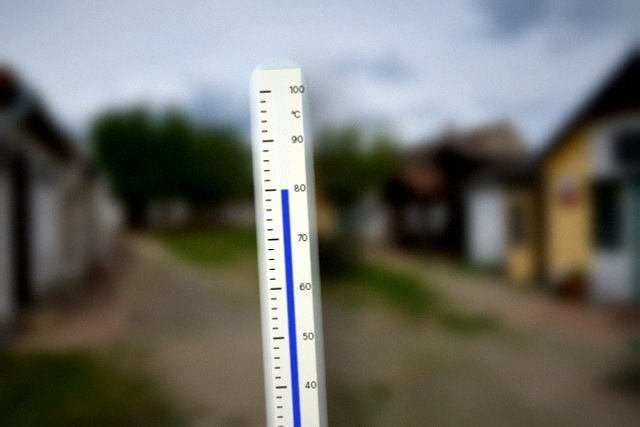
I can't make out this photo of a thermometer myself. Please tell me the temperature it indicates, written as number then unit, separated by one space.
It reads 80 °C
